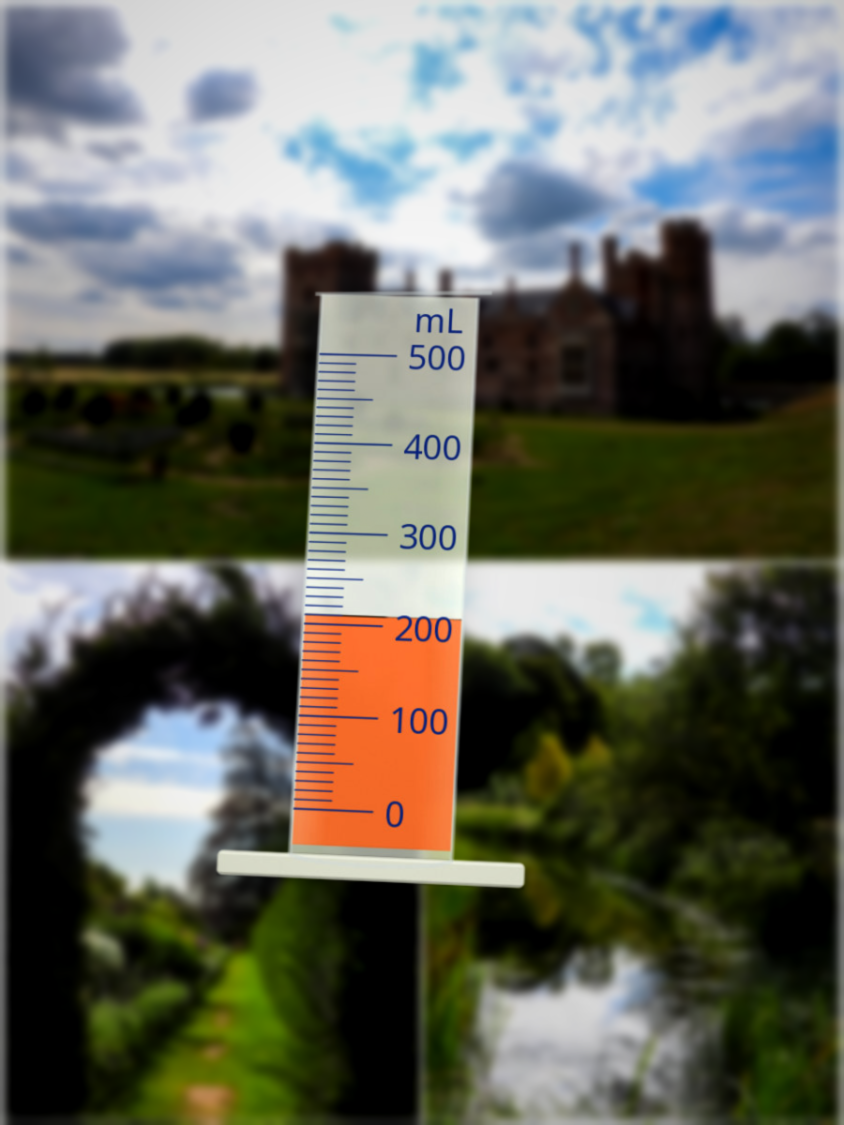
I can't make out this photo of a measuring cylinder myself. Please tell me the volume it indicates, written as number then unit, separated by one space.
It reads 210 mL
